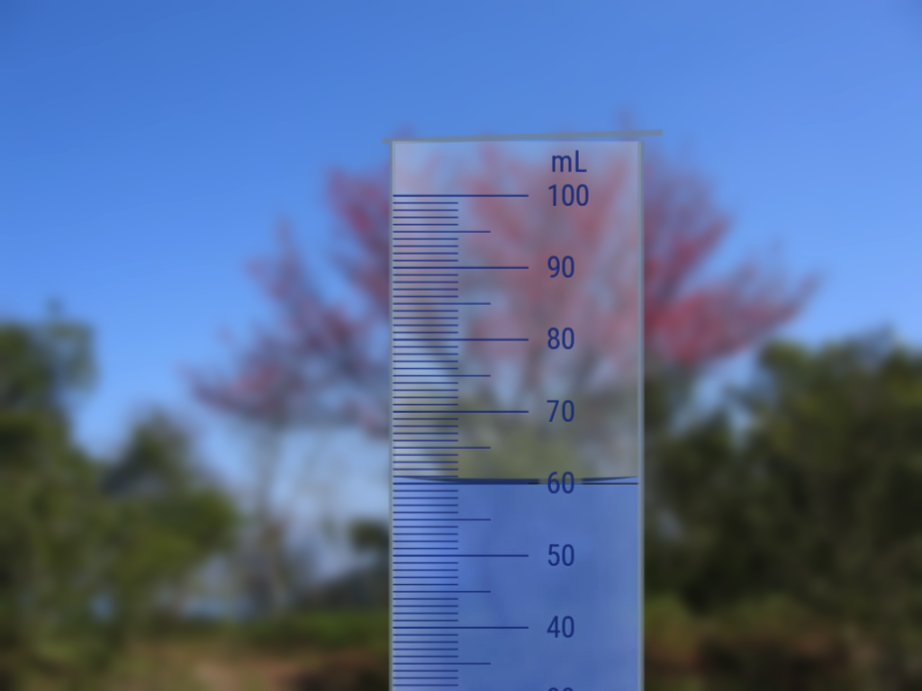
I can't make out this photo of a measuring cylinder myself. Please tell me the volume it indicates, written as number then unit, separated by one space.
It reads 60 mL
